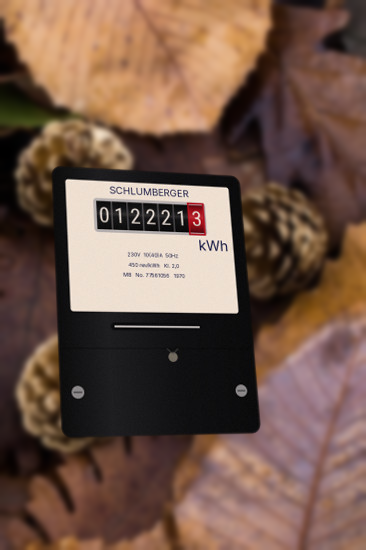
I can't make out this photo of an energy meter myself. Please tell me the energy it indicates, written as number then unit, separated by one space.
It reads 12221.3 kWh
